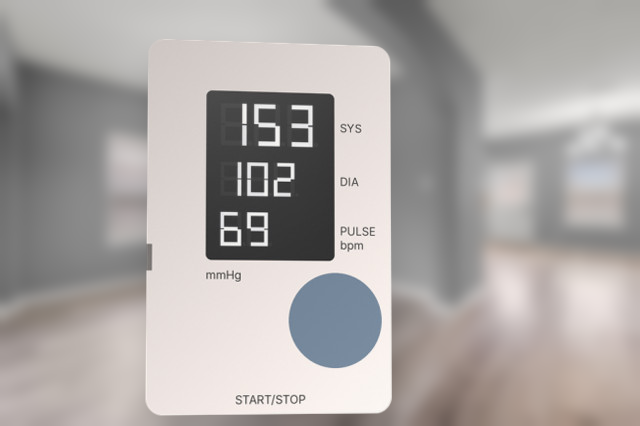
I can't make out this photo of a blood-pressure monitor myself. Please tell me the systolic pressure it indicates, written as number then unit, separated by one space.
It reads 153 mmHg
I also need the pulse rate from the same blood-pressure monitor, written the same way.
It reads 69 bpm
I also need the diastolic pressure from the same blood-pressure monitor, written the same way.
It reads 102 mmHg
